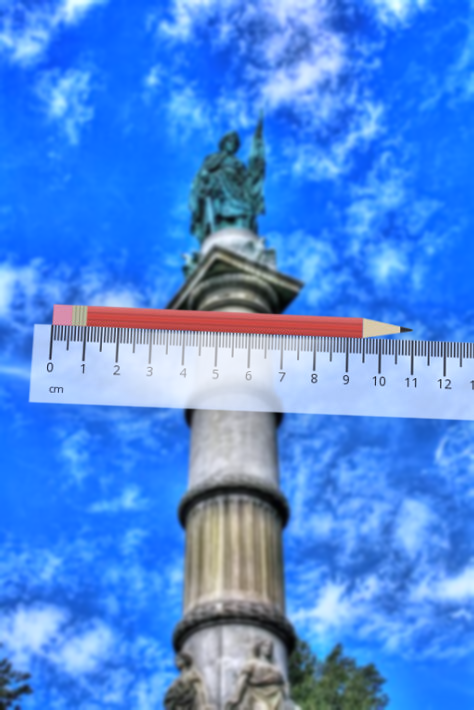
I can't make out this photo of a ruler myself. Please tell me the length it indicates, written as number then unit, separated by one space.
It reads 11 cm
